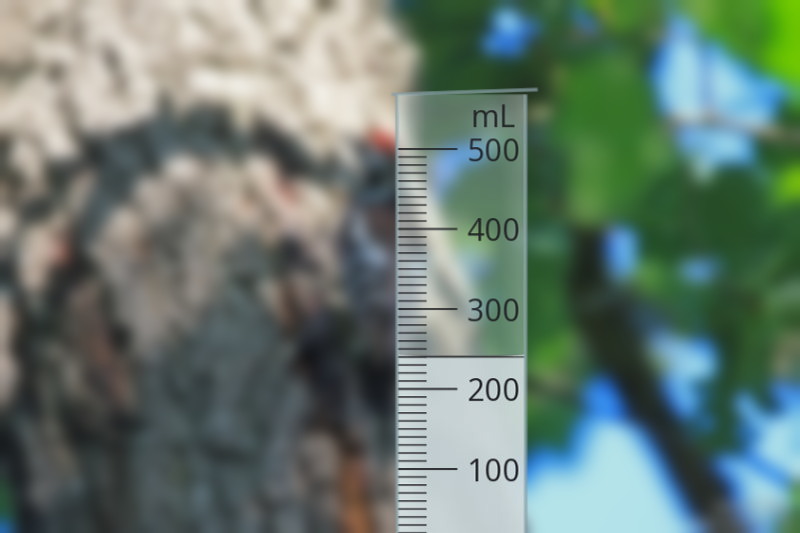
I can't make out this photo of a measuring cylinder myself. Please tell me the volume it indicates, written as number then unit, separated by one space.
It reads 240 mL
